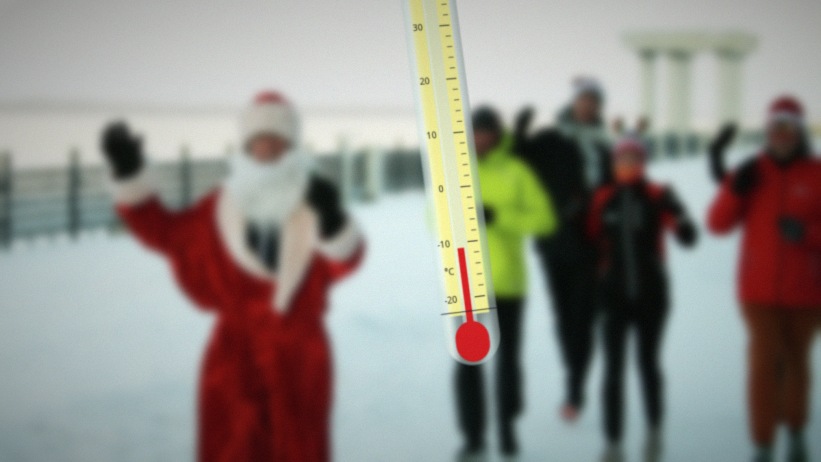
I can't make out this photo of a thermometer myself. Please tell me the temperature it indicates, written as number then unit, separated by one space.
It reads -11 °C
